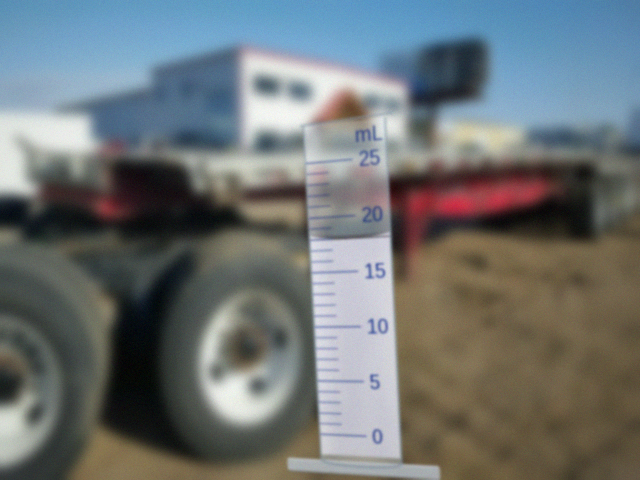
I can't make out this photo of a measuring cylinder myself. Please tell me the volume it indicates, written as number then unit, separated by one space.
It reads 18 mL
